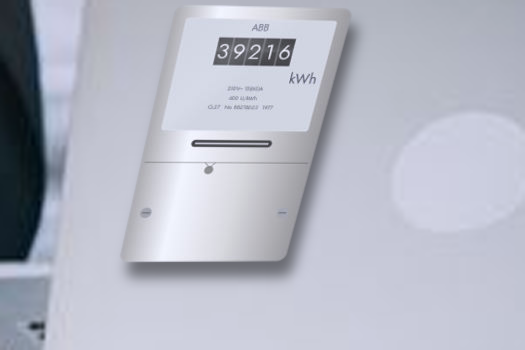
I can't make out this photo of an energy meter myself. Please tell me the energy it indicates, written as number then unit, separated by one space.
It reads 39216 kWh
